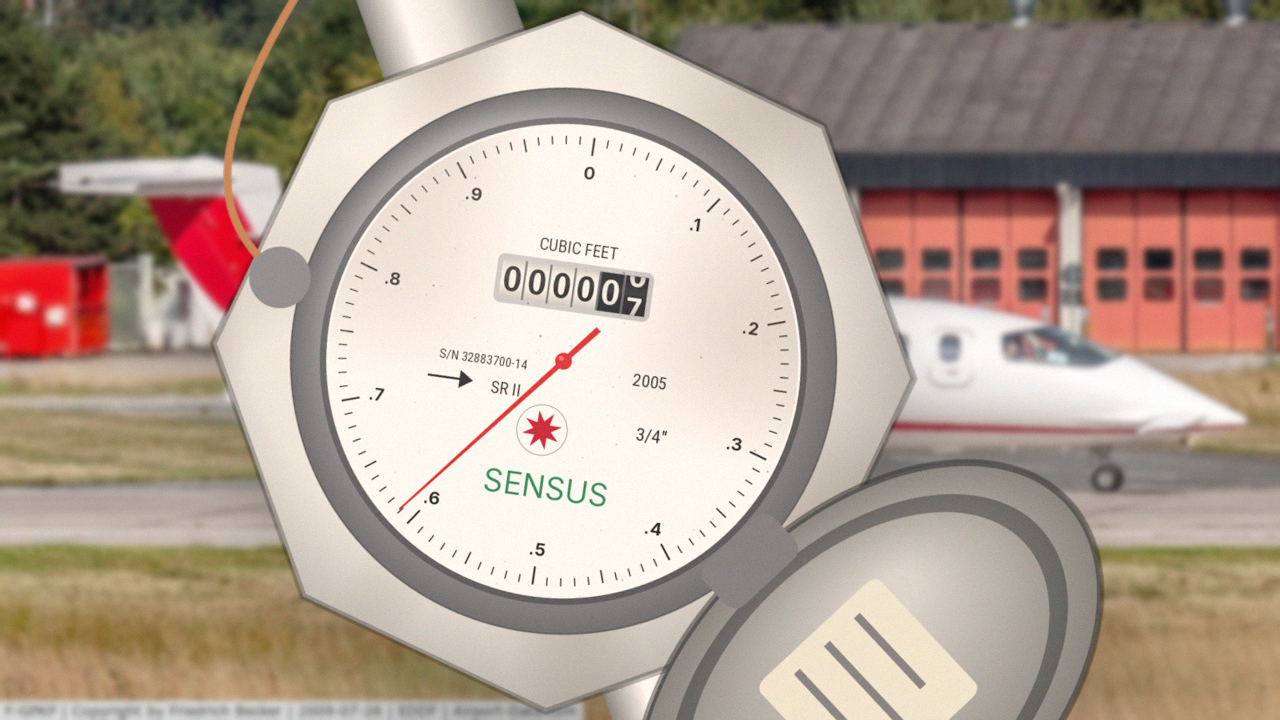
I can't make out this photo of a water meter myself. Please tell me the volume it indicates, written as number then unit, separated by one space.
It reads 6.61 ft³
